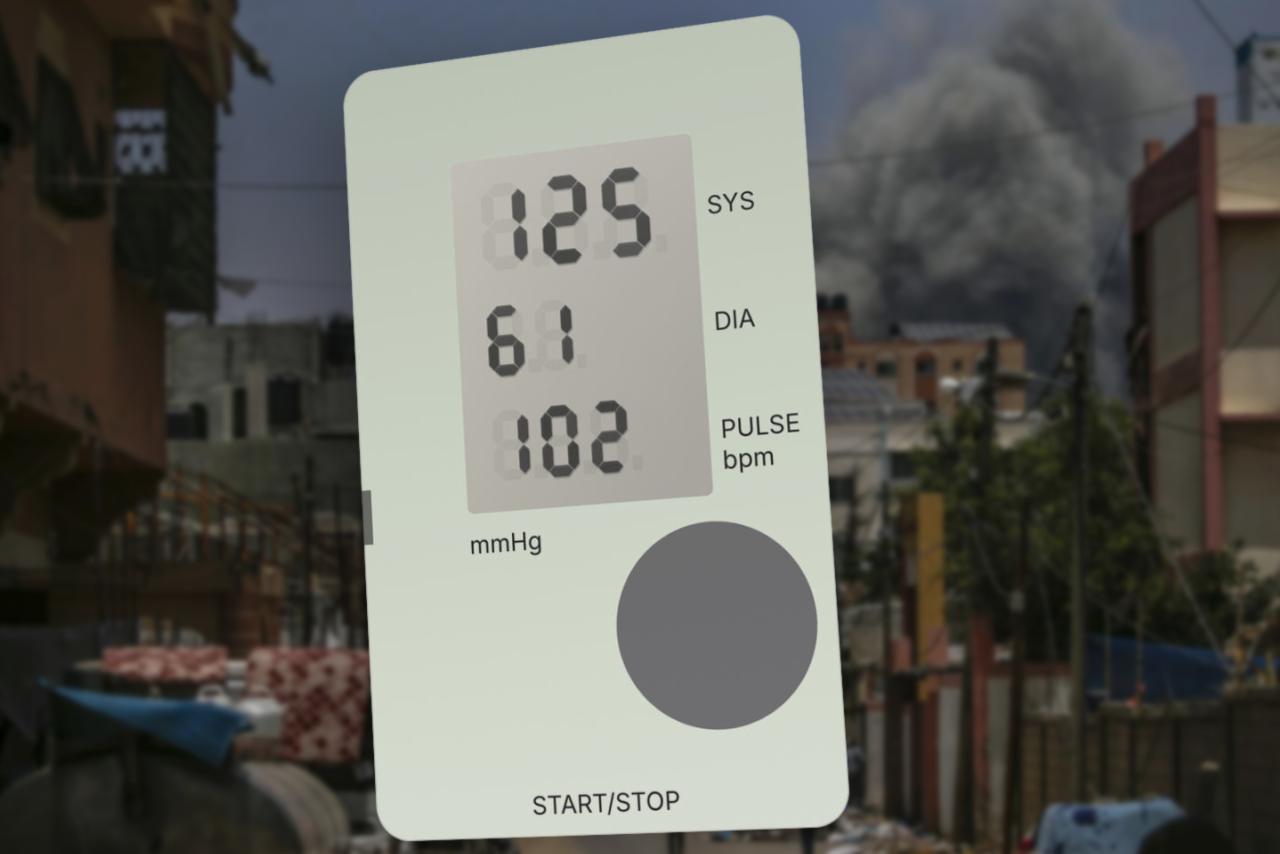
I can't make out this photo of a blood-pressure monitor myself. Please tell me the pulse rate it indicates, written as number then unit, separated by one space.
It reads 102 bpm
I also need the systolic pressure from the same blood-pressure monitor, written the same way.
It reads 125 mmHg
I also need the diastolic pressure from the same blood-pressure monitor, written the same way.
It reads 61 mmHg
